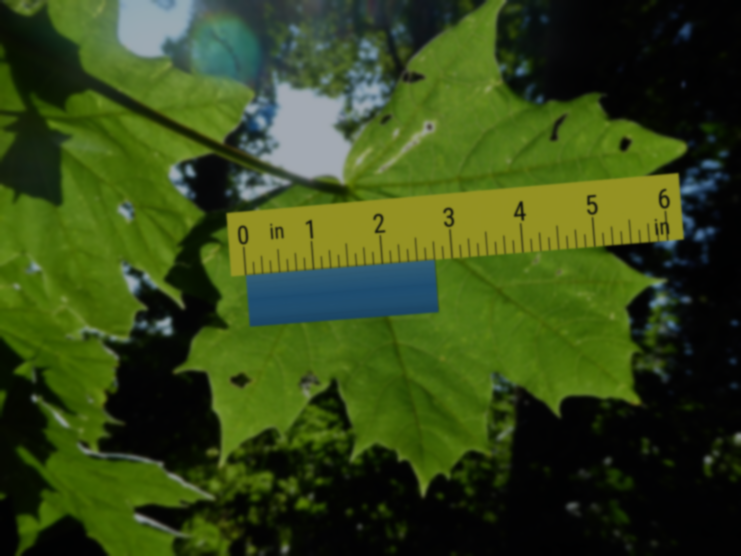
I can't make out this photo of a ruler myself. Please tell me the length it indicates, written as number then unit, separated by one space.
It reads 2.75 in
